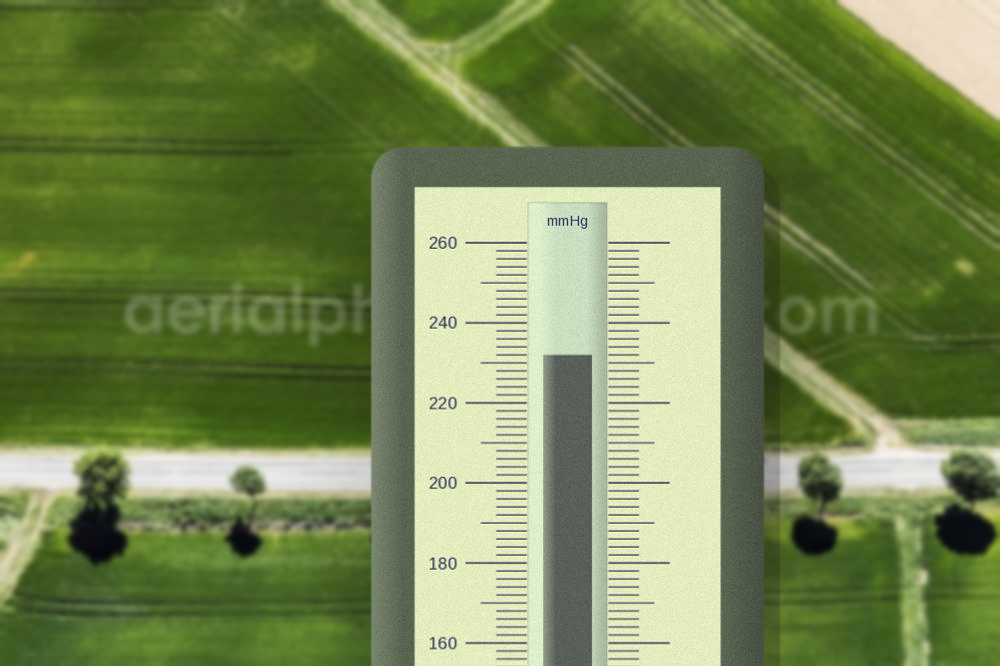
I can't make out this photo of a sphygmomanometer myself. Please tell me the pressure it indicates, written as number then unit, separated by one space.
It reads 232 mmHg
